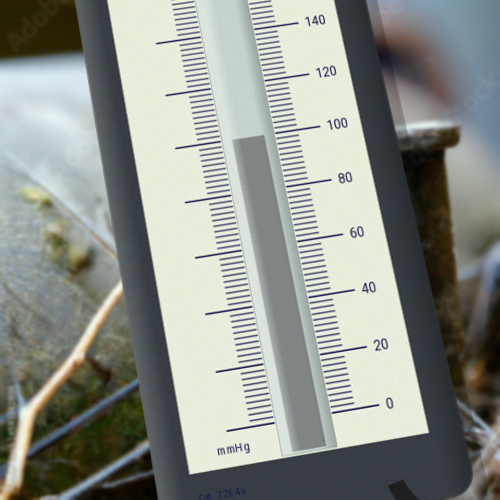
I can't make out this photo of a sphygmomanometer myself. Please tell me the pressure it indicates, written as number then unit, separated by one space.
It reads 100 mmHg
